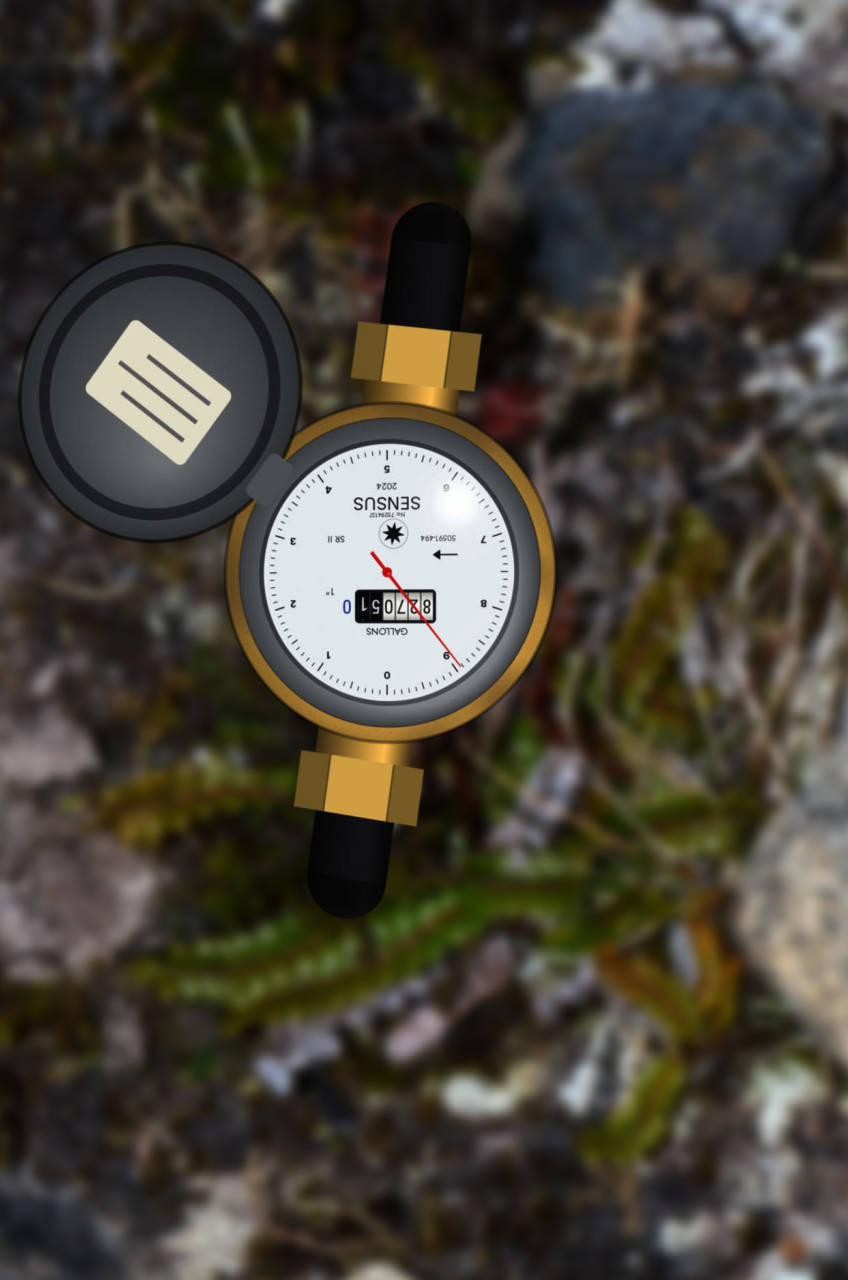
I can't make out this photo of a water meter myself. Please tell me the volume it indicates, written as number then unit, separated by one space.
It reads 8270508.9 gal
